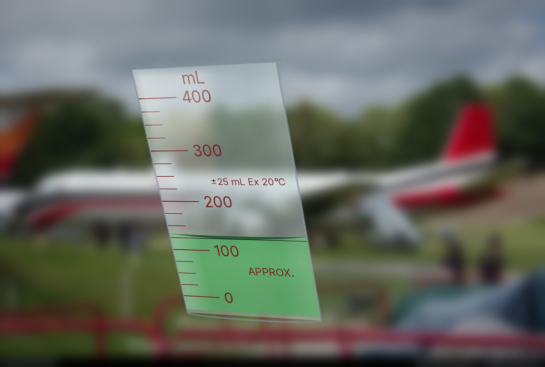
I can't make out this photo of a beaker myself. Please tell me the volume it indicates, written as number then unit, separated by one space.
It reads 125 mL
